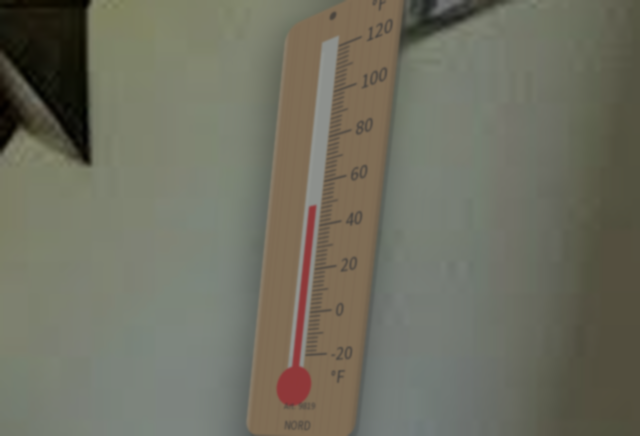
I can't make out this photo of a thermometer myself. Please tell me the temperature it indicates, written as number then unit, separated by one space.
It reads 50 °F
